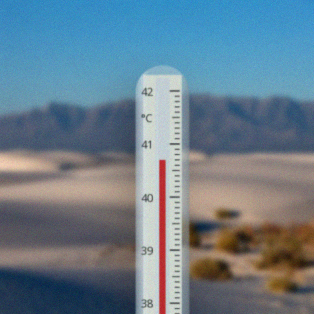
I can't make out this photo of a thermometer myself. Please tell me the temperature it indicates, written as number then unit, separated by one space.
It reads 40.7 °C
